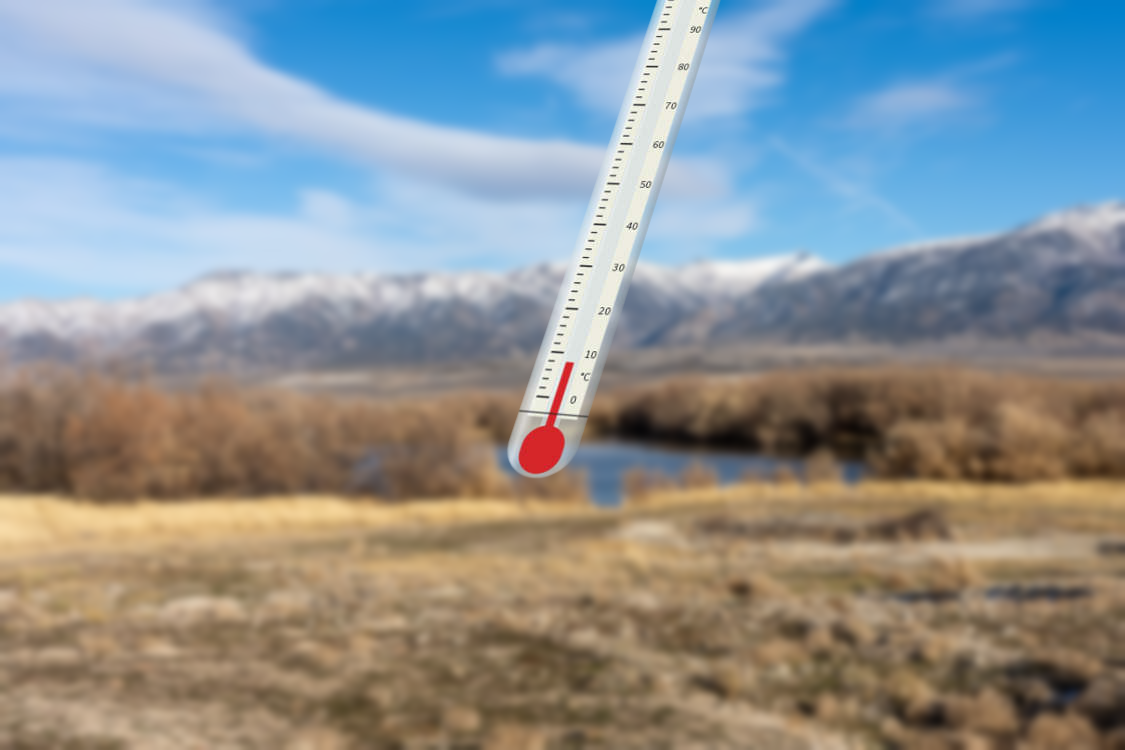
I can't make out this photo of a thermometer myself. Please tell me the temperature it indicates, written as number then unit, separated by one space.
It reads 8 °C
